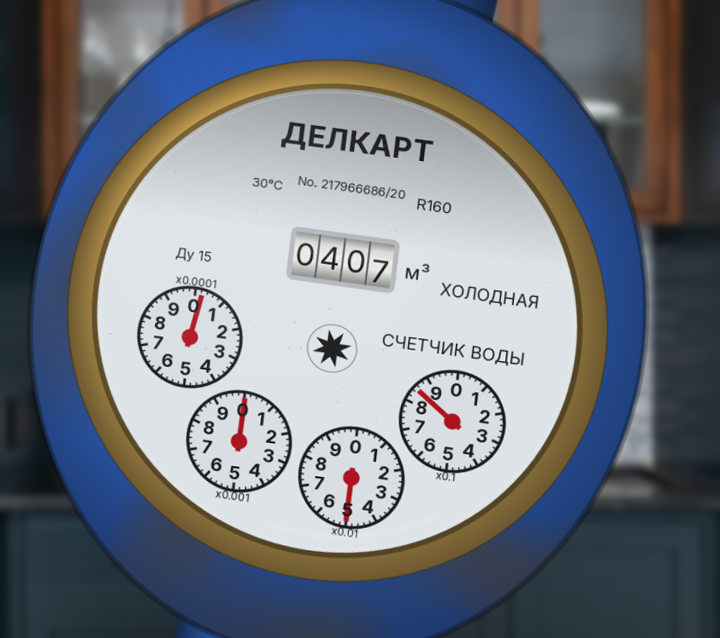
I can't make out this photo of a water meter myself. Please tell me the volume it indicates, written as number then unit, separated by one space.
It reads 406.8500 m³
